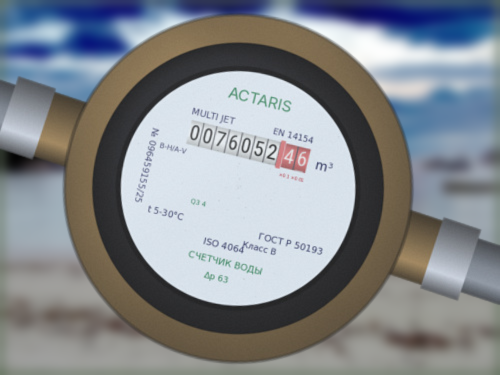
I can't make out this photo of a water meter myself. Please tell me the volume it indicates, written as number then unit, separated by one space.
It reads 76052.46 m³
